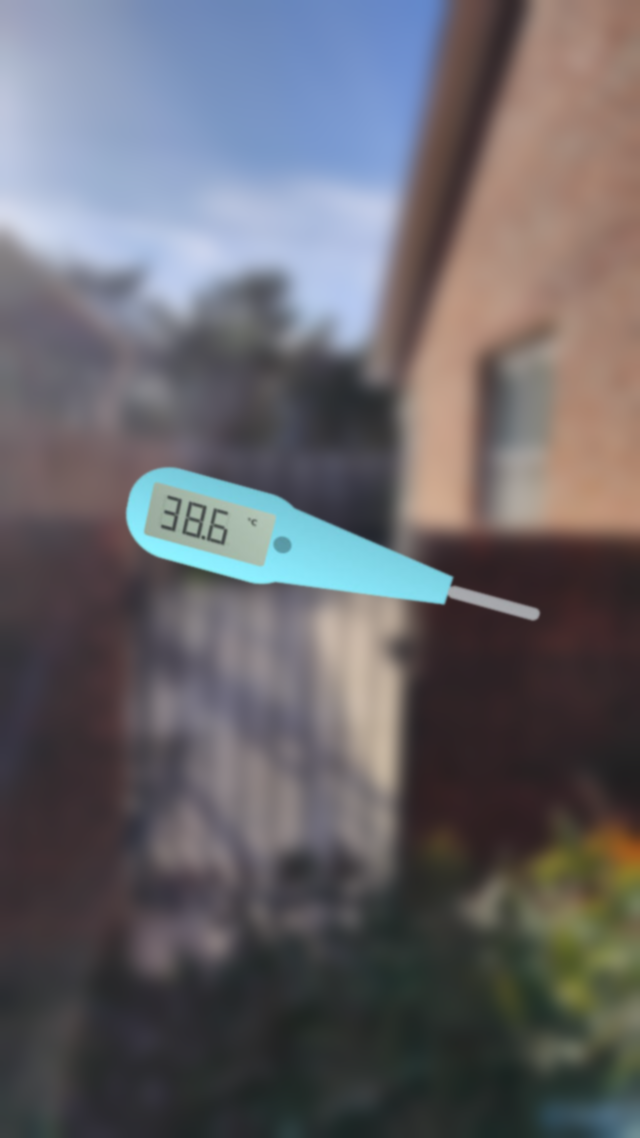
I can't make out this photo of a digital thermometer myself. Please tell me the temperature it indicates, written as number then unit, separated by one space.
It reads 38.6 °C
